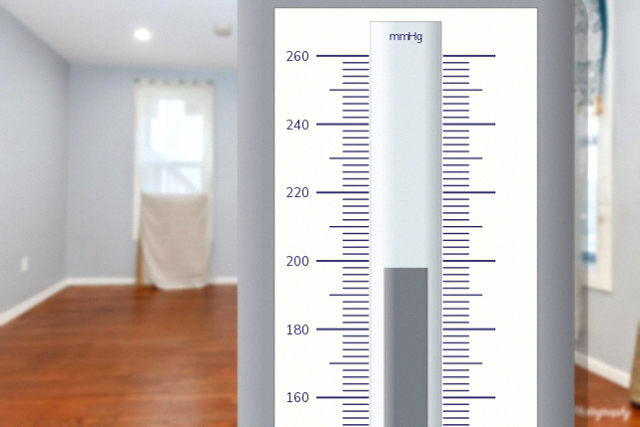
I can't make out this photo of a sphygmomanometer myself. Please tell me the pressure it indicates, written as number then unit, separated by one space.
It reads 198 mmHg
